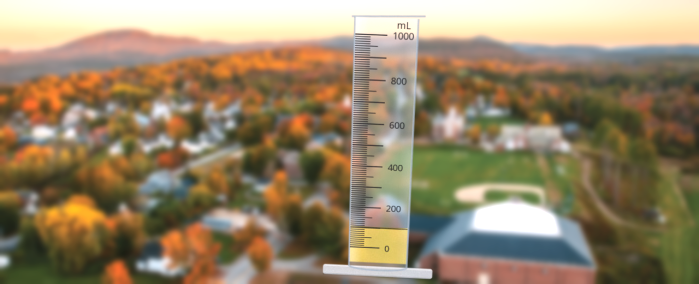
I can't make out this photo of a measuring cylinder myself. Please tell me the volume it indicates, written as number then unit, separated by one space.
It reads 100 mL
